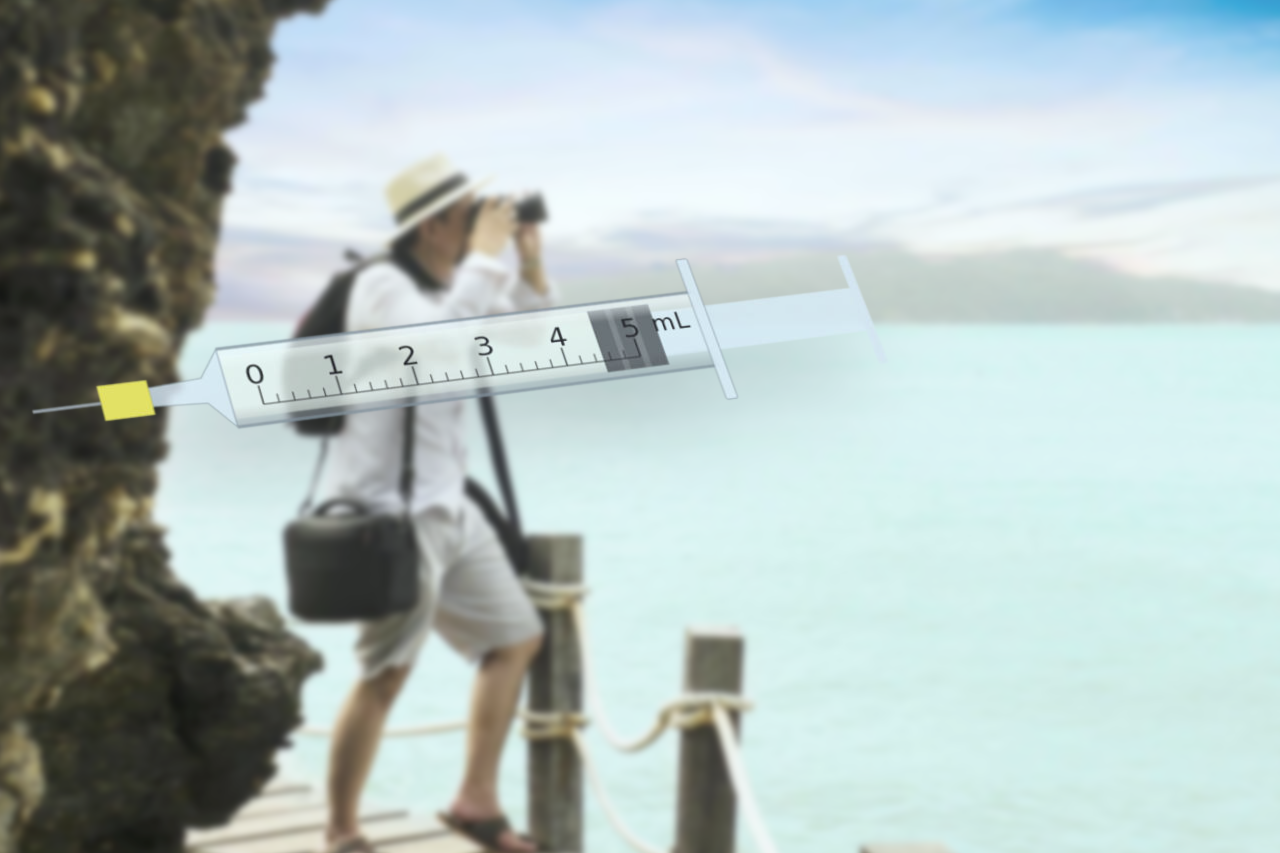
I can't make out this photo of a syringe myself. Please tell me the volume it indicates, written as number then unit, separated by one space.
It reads 4.5 mL
